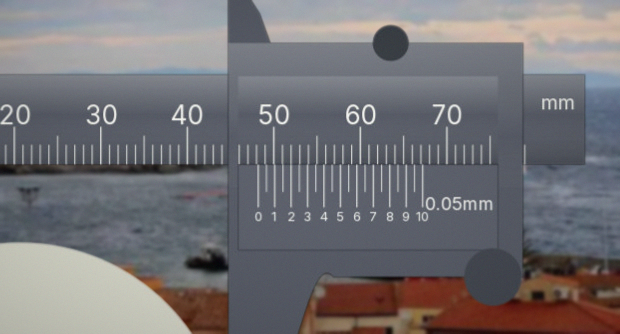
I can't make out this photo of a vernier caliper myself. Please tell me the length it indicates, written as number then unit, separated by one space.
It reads 48.2 mm
